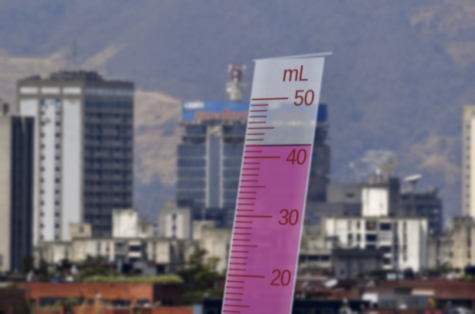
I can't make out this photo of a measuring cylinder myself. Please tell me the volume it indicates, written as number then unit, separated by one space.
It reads 42 mL
